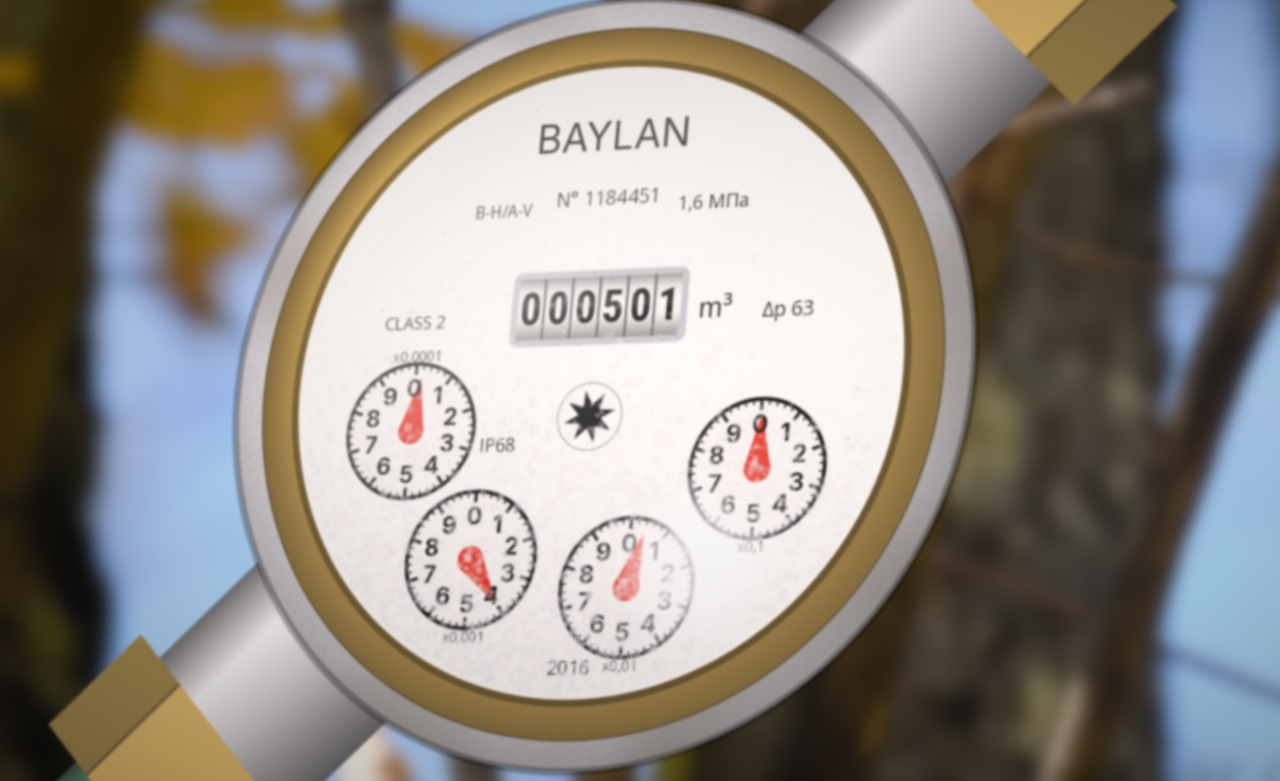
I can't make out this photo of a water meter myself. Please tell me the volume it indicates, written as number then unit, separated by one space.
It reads 501.0040 m³
